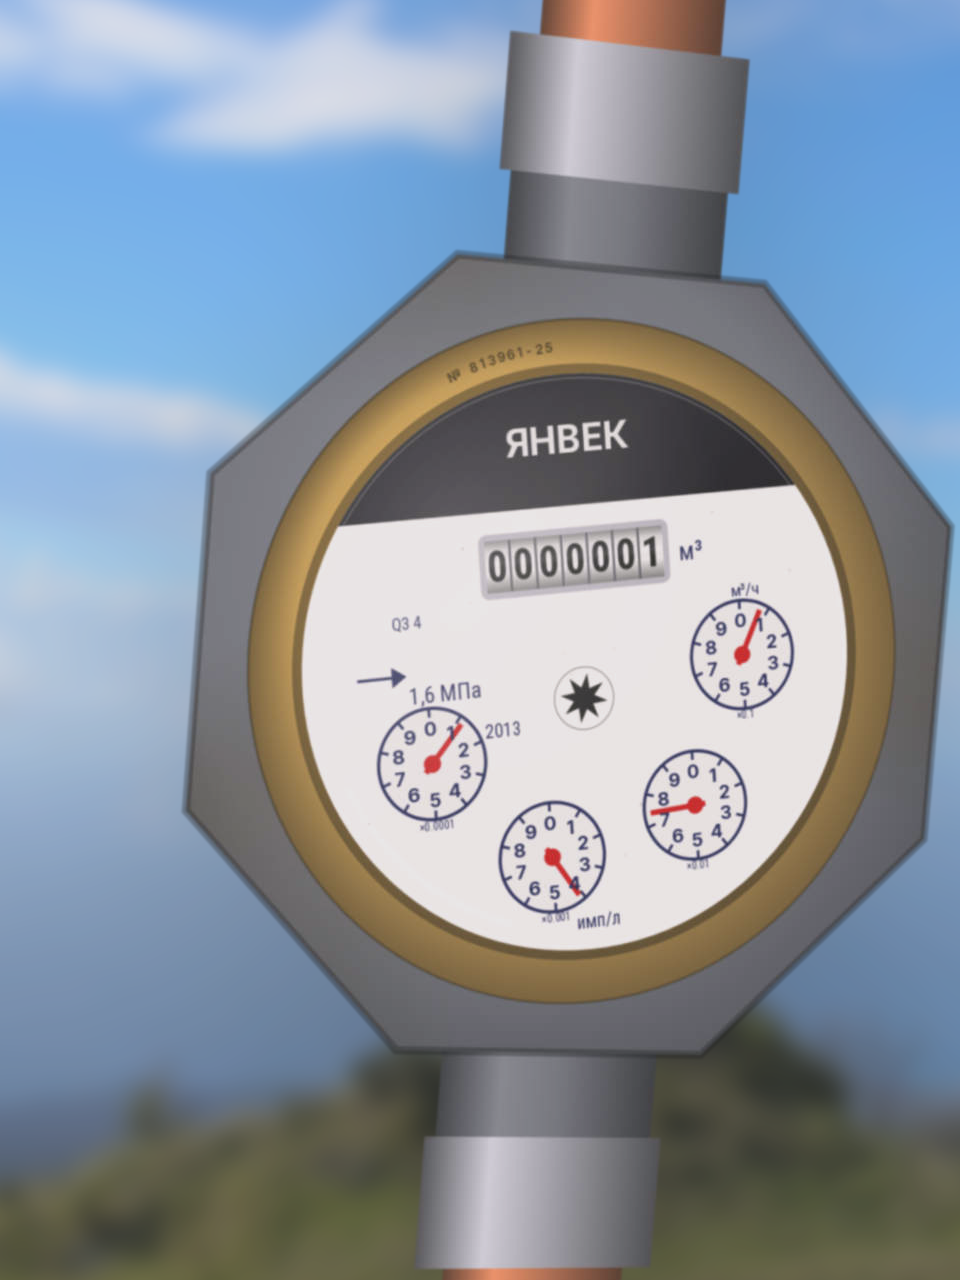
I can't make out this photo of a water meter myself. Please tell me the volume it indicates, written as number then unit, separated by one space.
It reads 1.0741 m³
